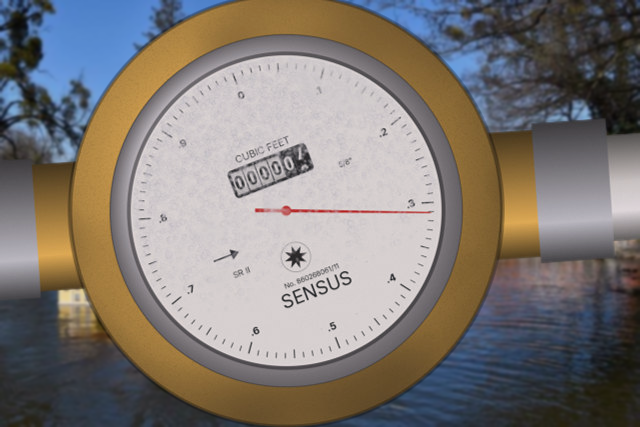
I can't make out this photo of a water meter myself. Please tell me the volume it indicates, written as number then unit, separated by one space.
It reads 7.31 ft³
